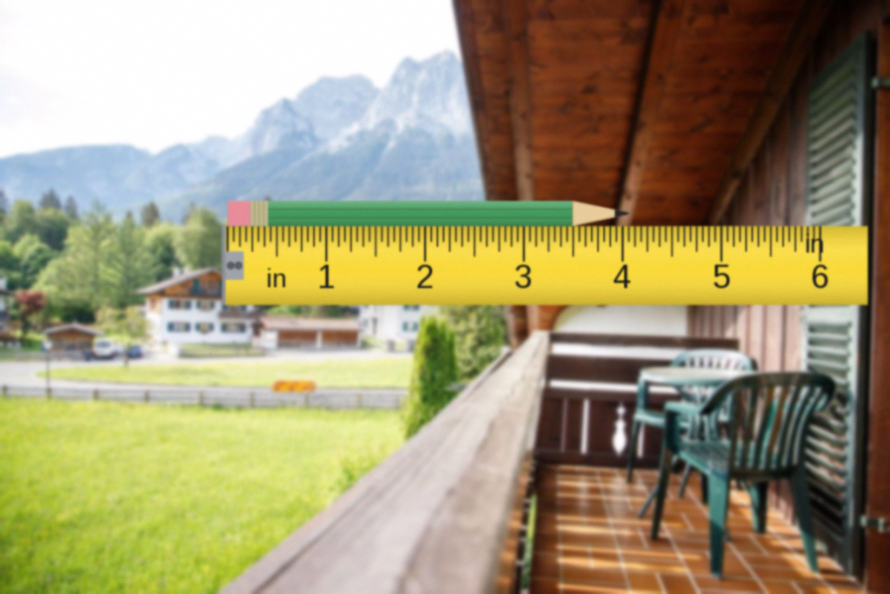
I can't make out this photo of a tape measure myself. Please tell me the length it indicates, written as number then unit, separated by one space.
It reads 4.0625 in
